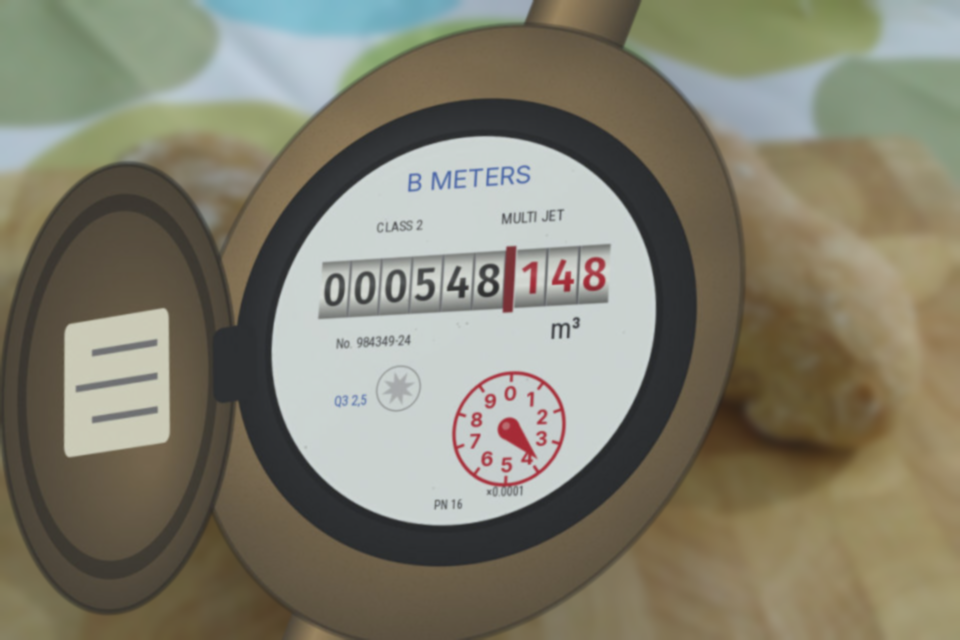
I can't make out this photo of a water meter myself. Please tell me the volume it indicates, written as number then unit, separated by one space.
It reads 548.1483 m³
